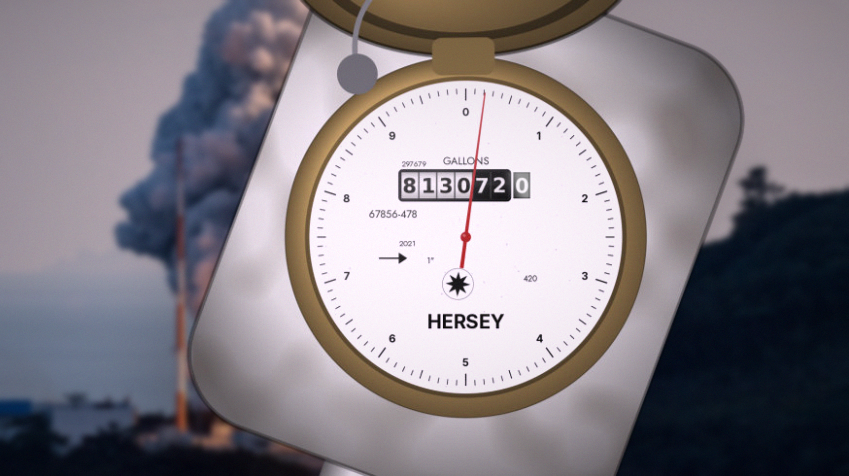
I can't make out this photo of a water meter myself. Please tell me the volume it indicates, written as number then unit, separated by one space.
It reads 8130720.2 gal
